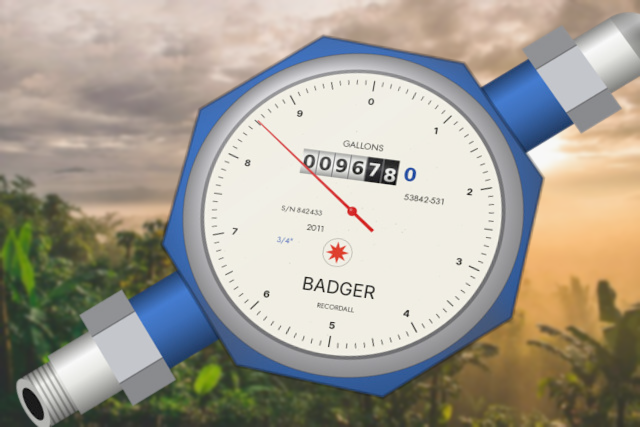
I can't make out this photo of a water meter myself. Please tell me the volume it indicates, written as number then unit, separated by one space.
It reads 96778.5 gal
